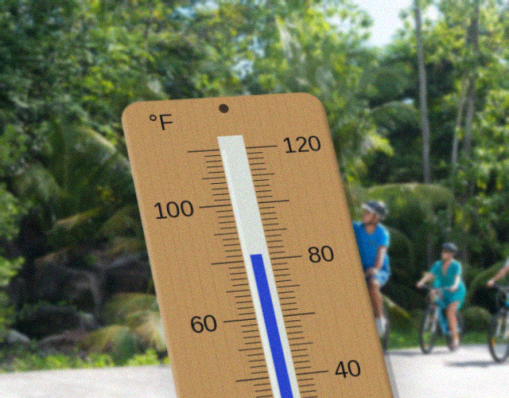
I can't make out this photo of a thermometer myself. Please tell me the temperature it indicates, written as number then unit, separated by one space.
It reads 82 °F
